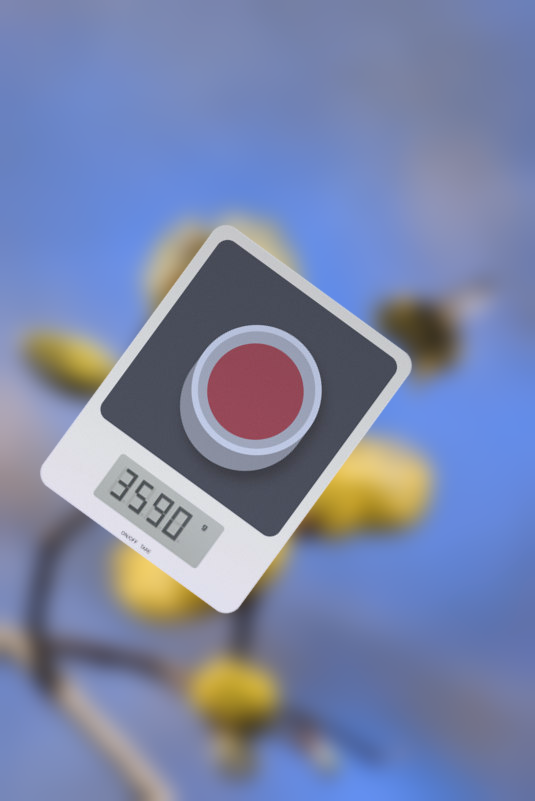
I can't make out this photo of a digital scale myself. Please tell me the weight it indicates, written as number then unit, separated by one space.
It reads 3590 g
